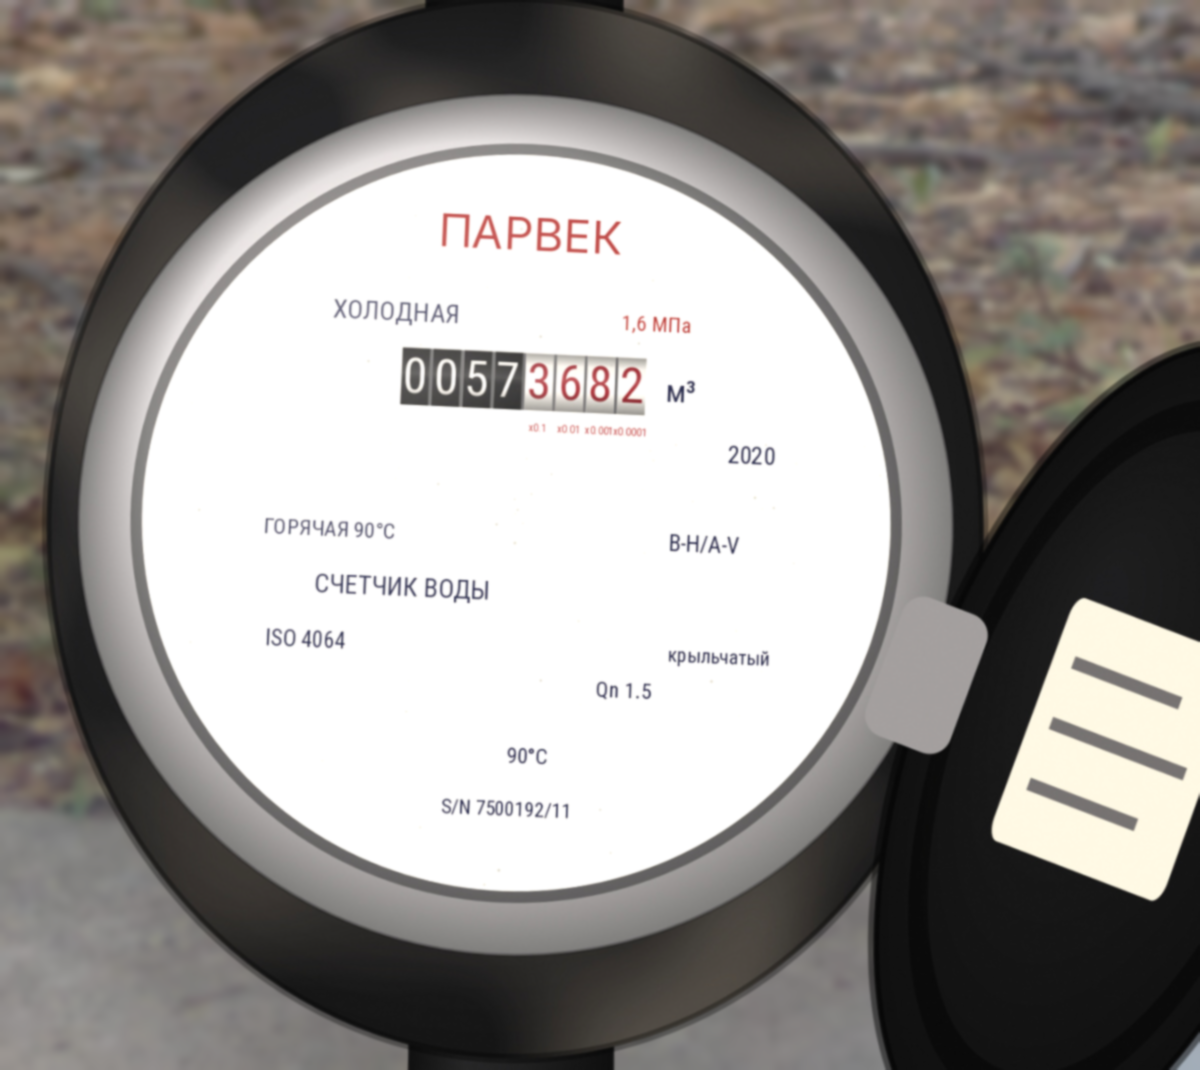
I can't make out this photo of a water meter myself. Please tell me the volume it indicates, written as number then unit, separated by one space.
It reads 57.3682 m³
